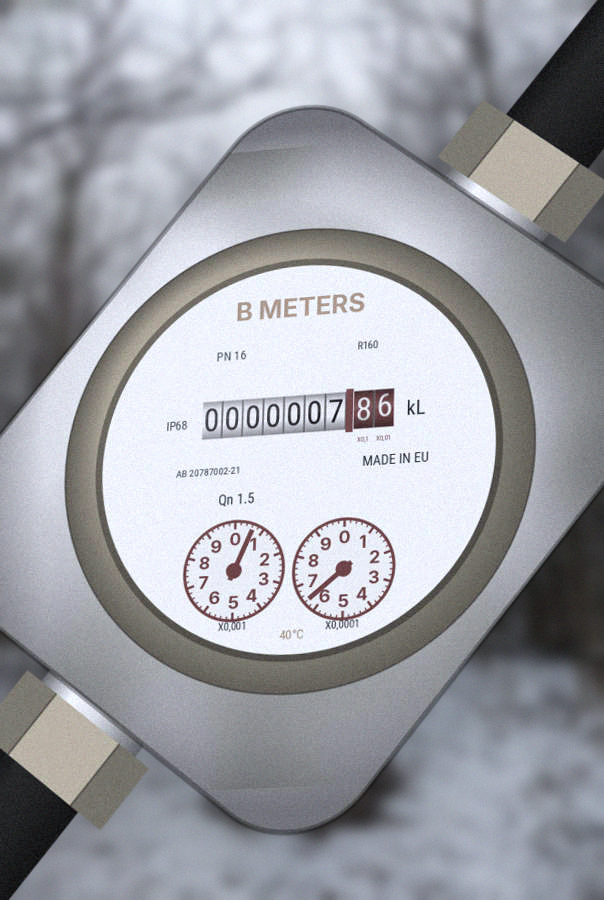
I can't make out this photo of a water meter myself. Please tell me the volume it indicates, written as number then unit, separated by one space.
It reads 7.8606 kL
